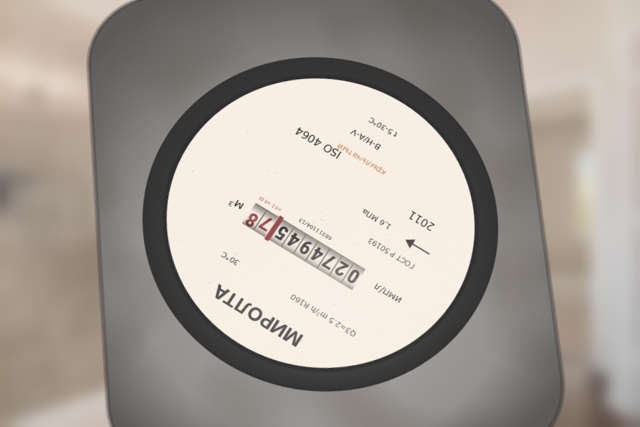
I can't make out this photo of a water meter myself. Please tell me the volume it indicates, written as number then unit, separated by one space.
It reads 274945.78 m³
